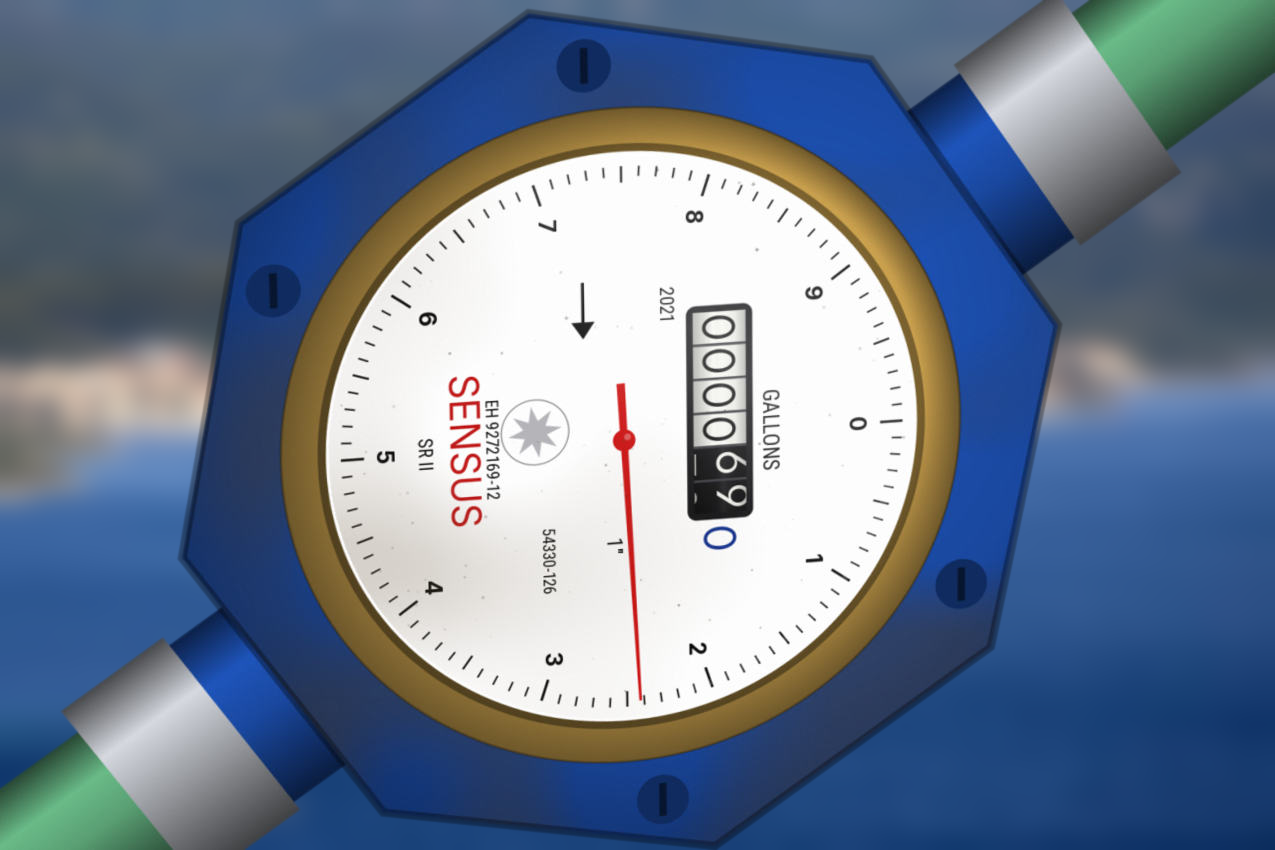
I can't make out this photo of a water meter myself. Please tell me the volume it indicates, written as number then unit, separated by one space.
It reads 692.4 gal
